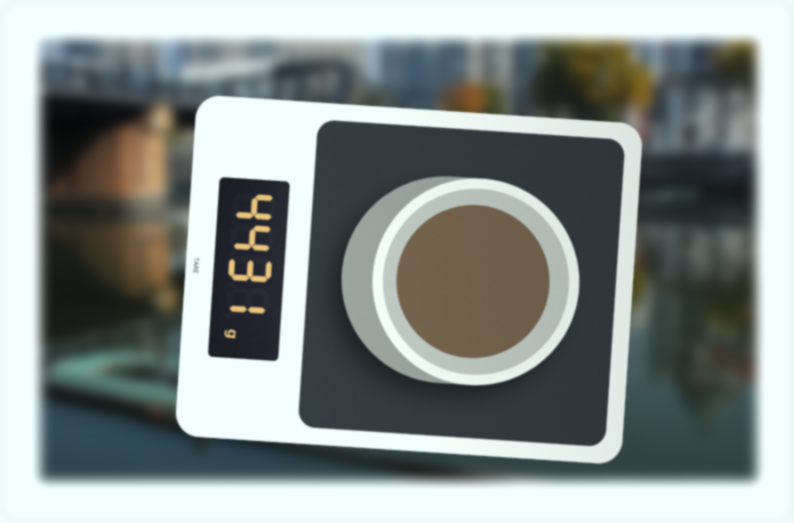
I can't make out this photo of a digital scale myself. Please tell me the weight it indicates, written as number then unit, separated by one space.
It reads 4431 g
